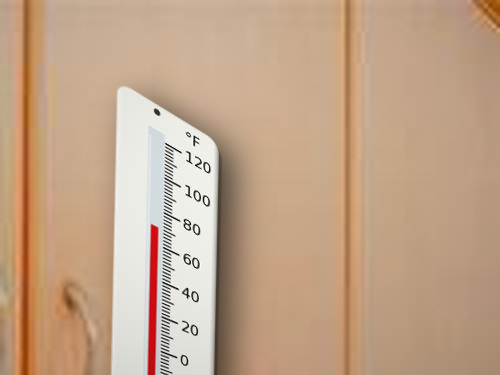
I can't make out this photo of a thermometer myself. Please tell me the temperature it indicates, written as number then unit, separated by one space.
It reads 70 °F
